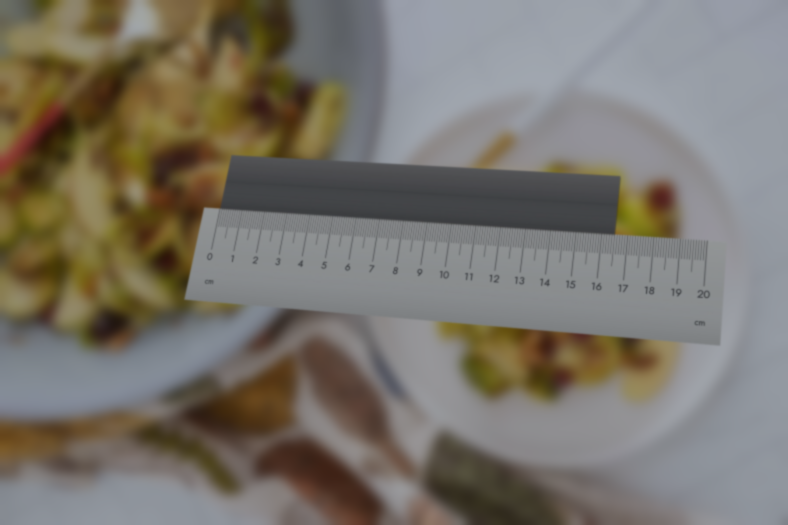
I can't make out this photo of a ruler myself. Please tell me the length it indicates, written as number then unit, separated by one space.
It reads 16.5 cm
